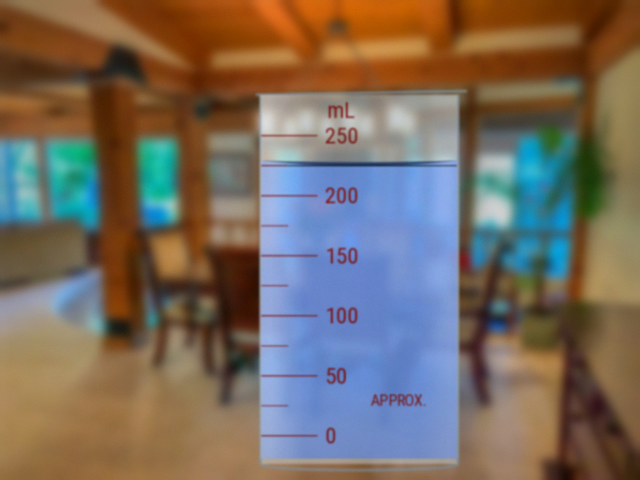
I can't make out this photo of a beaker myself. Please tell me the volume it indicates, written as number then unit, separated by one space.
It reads 225 mL
